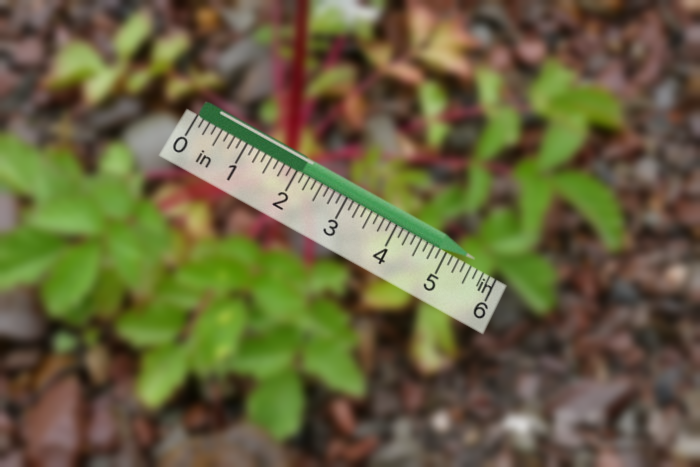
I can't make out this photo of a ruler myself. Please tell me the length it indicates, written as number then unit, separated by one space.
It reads 5.5 in
